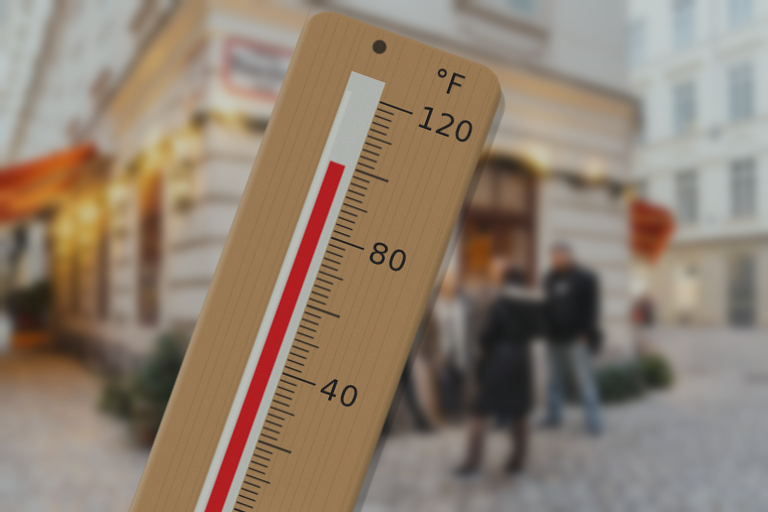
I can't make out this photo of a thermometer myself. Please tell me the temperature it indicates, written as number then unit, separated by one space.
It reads 100 °F
